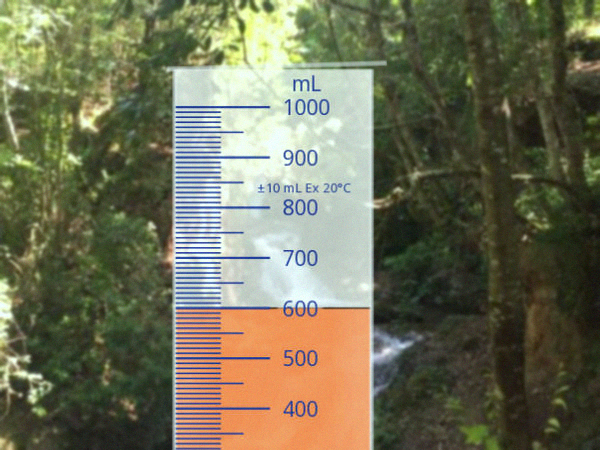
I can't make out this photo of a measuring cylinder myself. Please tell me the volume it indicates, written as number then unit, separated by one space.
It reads 600 mL
